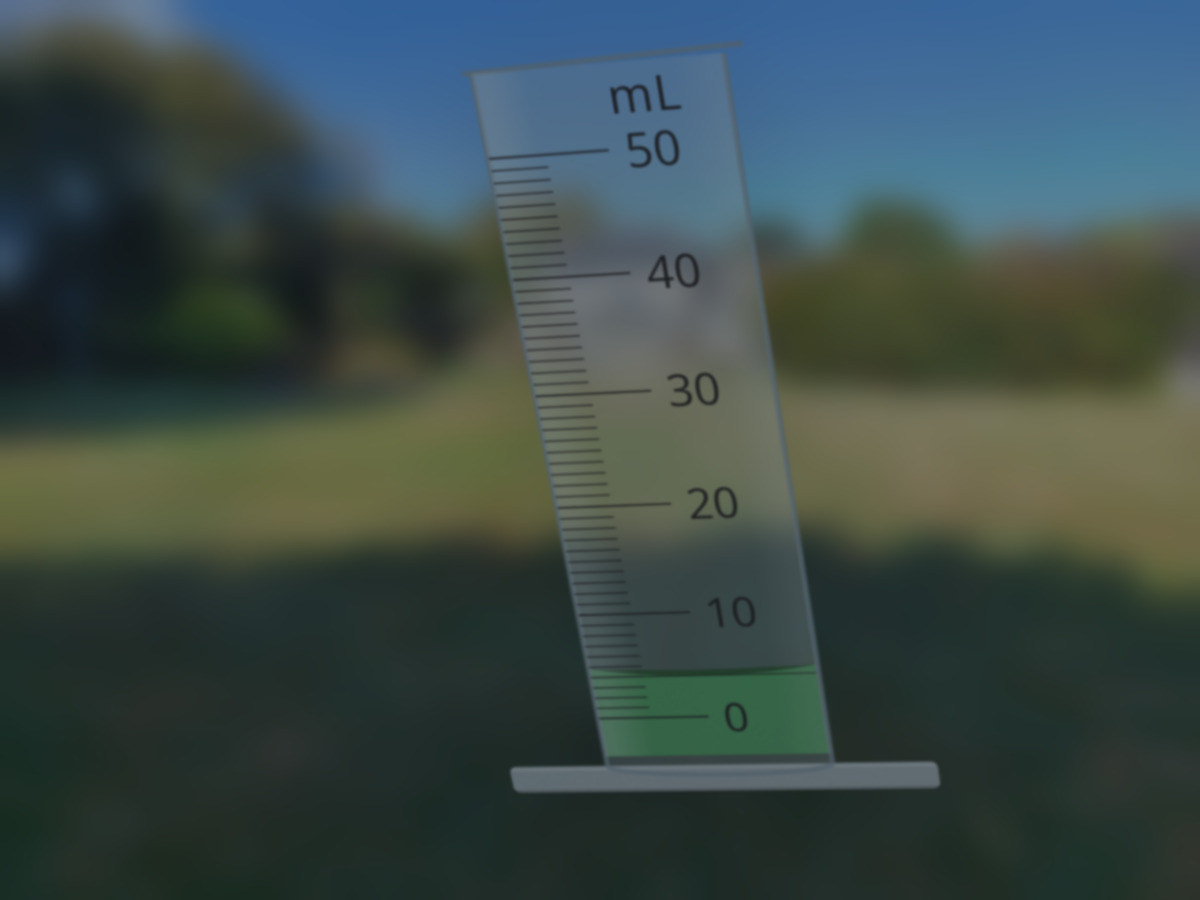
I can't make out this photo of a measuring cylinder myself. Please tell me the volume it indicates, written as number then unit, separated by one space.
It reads 4 mL
